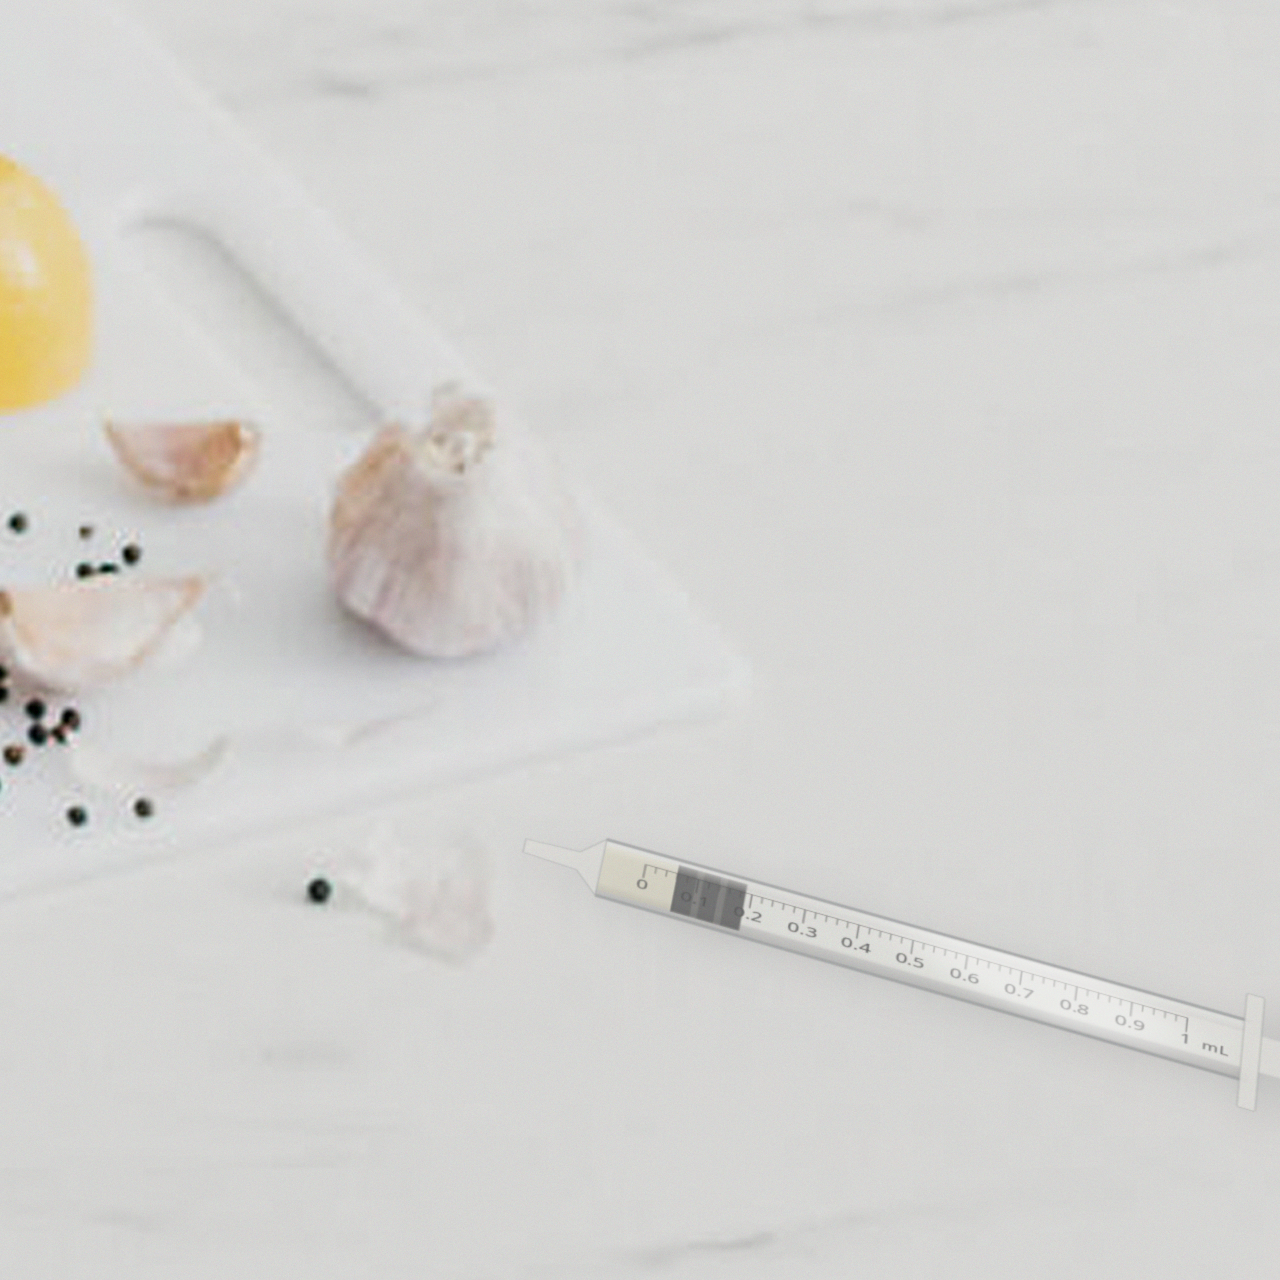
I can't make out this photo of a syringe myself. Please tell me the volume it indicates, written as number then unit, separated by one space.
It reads 0.06 mL
